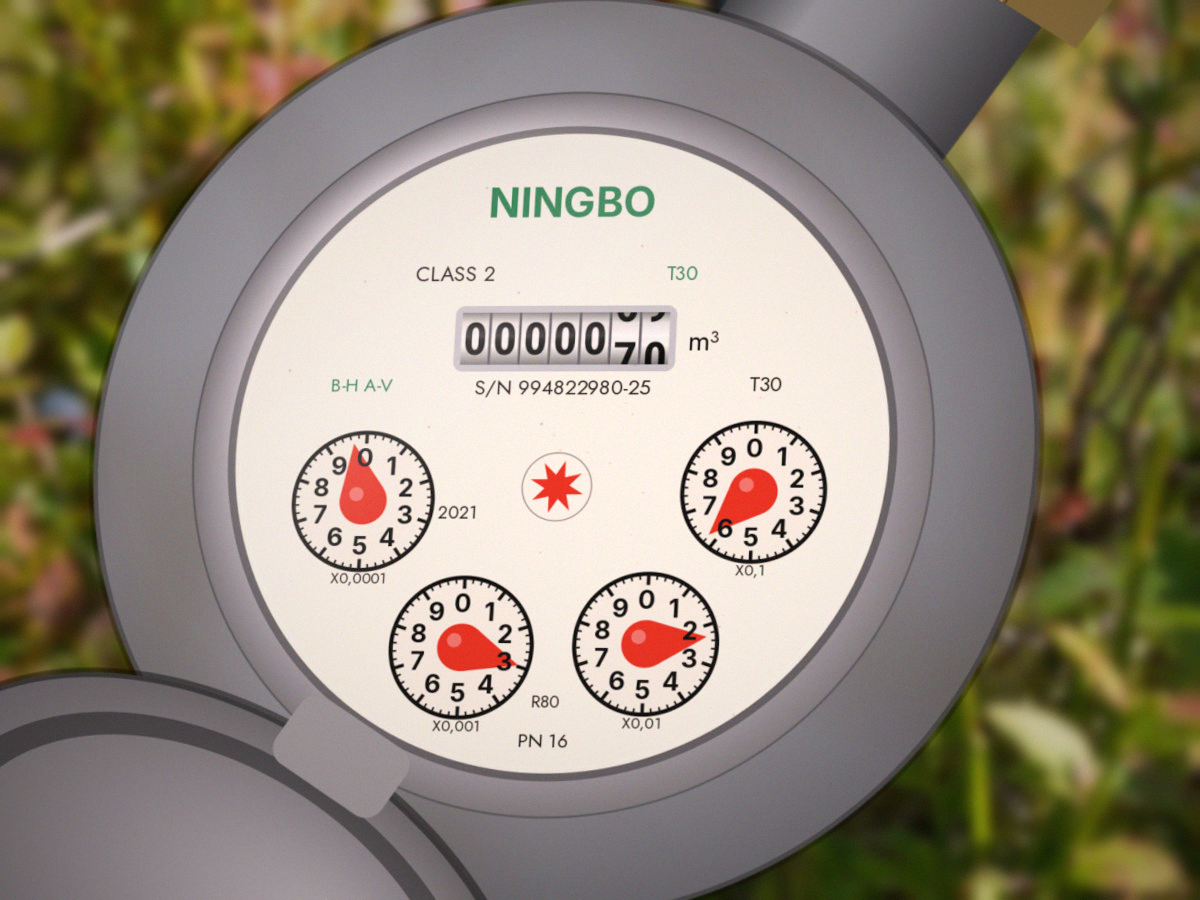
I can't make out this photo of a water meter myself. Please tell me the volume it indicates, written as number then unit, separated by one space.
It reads 69.6229 m³
